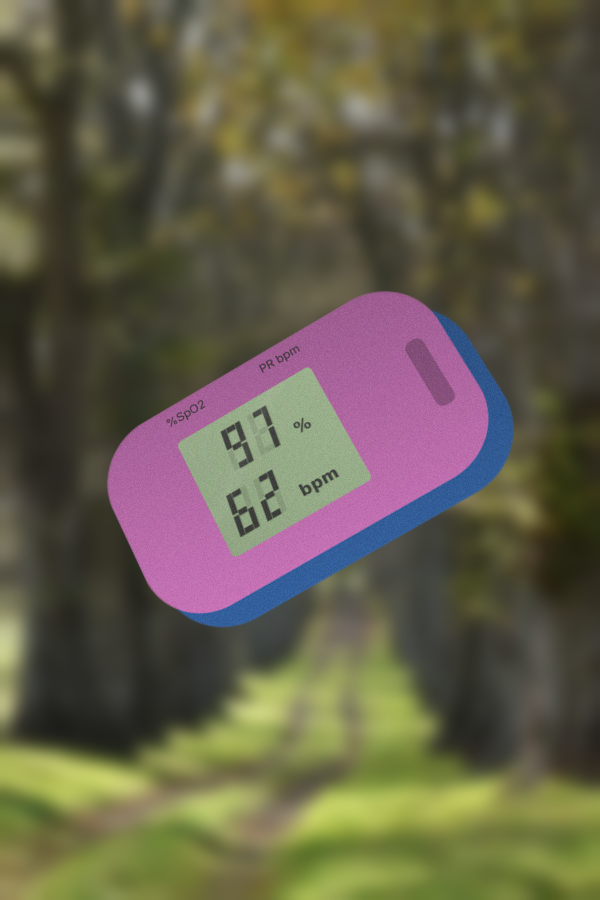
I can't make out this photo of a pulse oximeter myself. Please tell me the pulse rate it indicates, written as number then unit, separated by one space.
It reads 62 bpm
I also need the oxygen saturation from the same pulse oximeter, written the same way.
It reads 97 %
